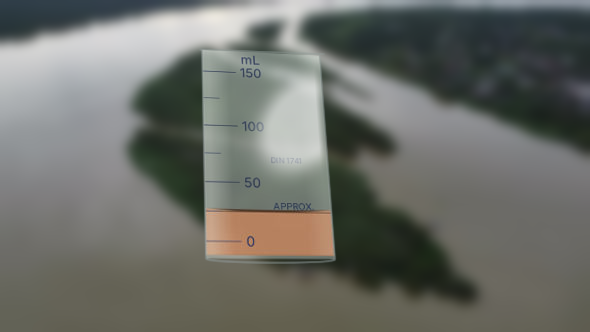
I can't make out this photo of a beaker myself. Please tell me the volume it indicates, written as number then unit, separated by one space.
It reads 25 mL
